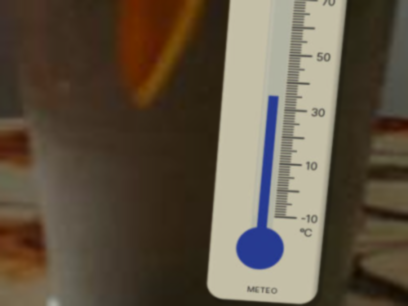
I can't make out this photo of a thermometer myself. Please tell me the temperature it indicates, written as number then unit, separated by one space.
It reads 35 °C
